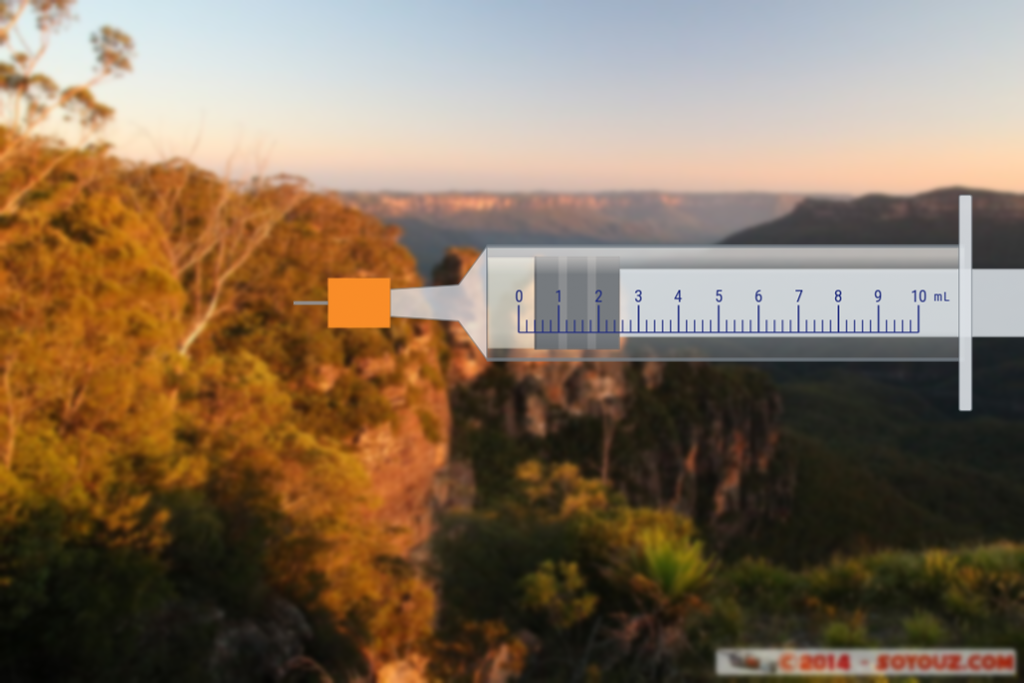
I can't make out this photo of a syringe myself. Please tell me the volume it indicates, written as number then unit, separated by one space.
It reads 0.4 mL
